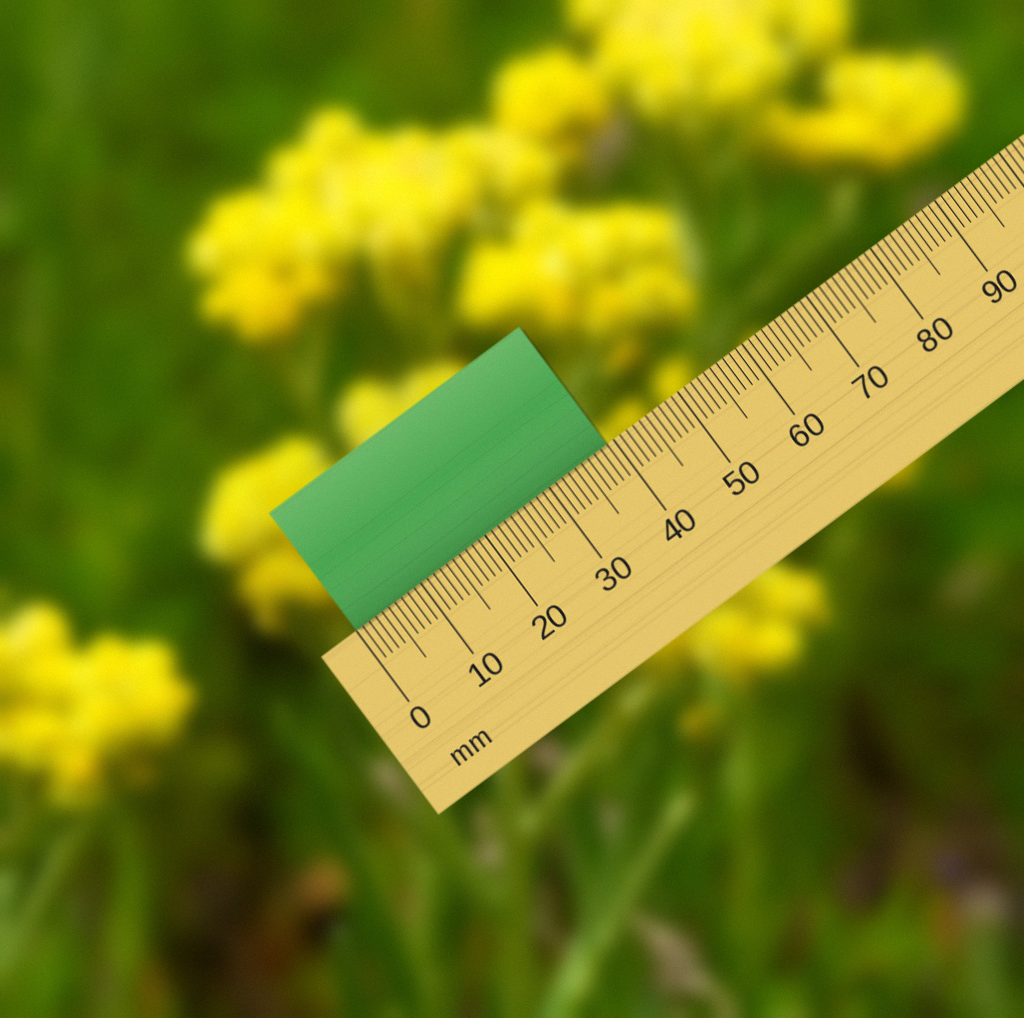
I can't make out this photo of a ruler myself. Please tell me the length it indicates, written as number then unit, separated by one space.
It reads 39 mm
